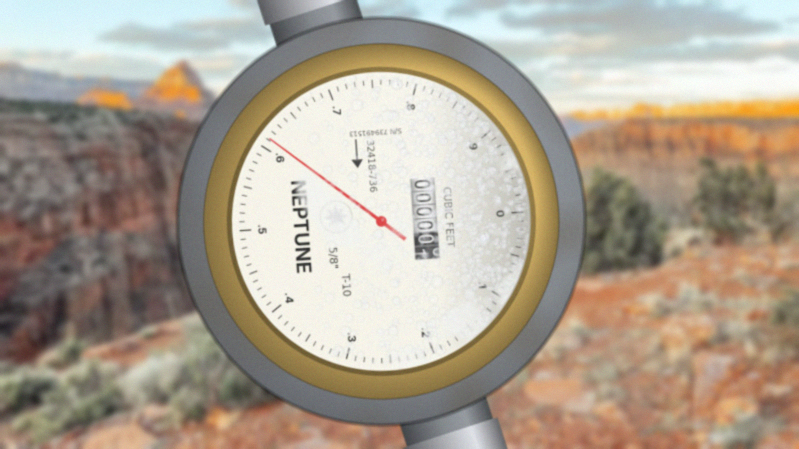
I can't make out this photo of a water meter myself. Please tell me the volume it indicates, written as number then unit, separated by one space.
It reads 0.61 ft³
